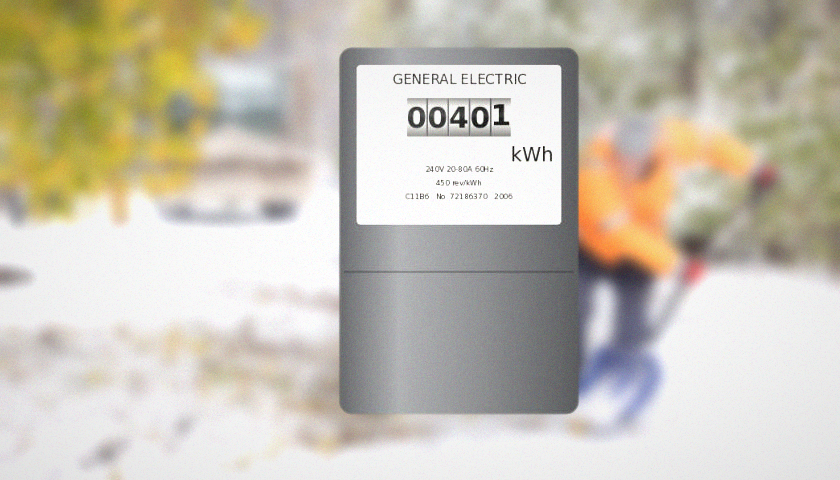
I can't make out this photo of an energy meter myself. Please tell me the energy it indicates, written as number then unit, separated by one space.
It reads 401 kWh
